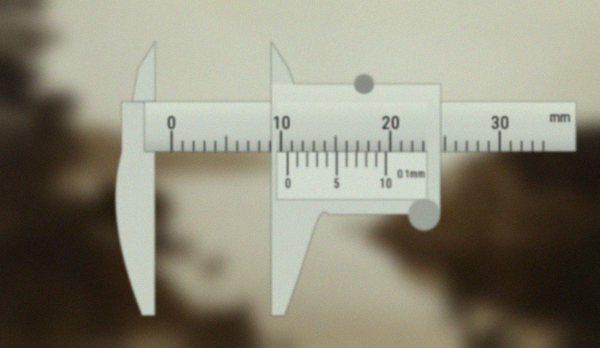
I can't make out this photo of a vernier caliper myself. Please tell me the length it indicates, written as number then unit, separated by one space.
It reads 10.6 mm
